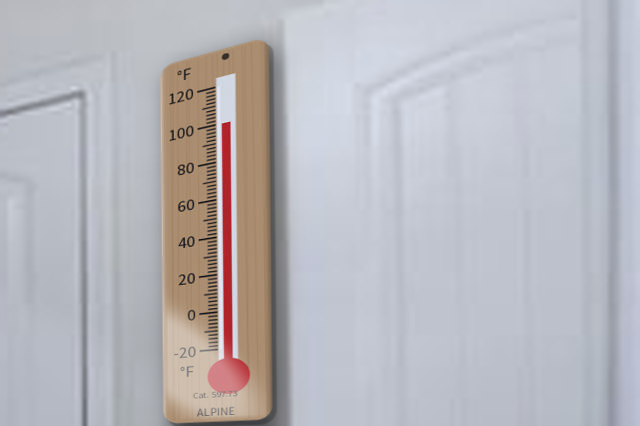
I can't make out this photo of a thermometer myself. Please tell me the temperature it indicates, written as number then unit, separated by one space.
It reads 100 °F
